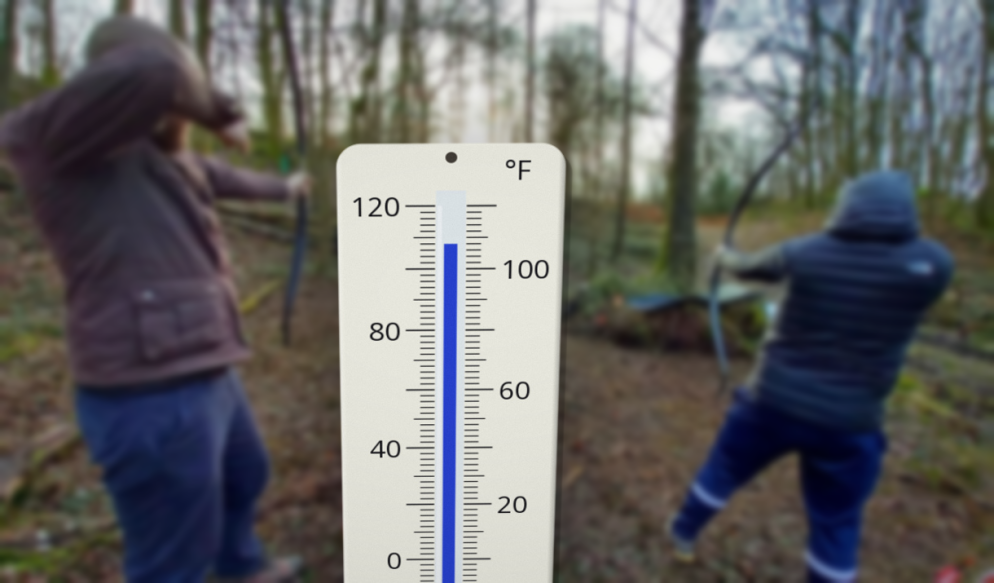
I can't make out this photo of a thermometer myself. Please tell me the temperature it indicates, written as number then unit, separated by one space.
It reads 108 °F
